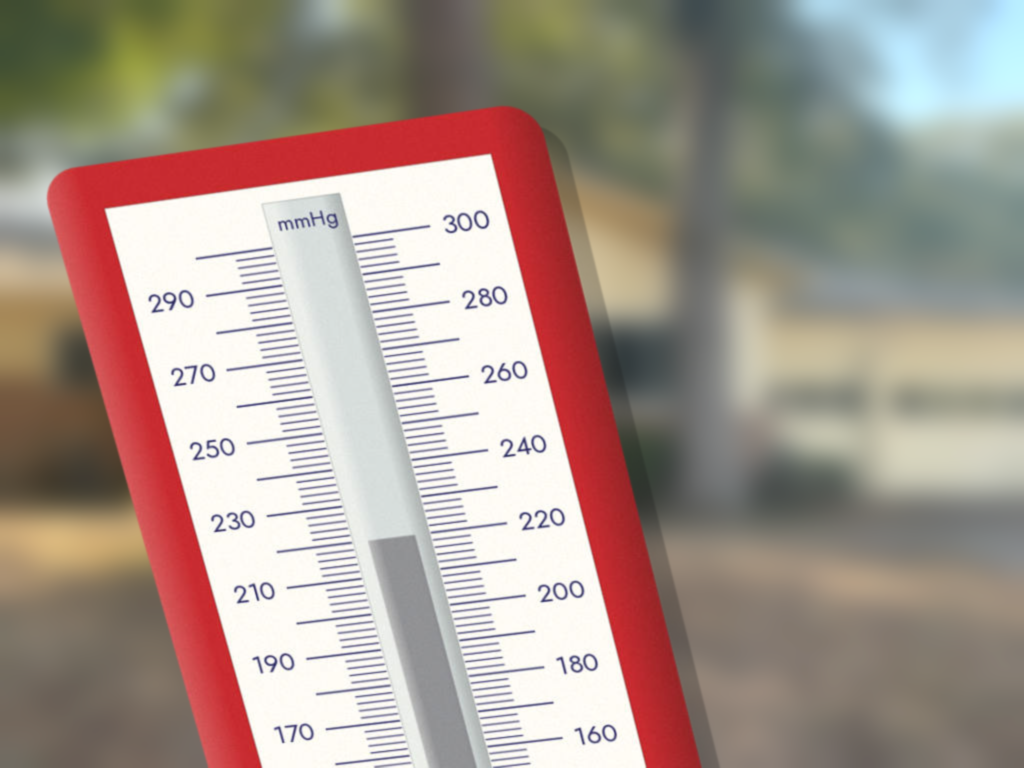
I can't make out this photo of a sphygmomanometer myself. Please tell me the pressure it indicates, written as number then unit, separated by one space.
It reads 220 mmHg
